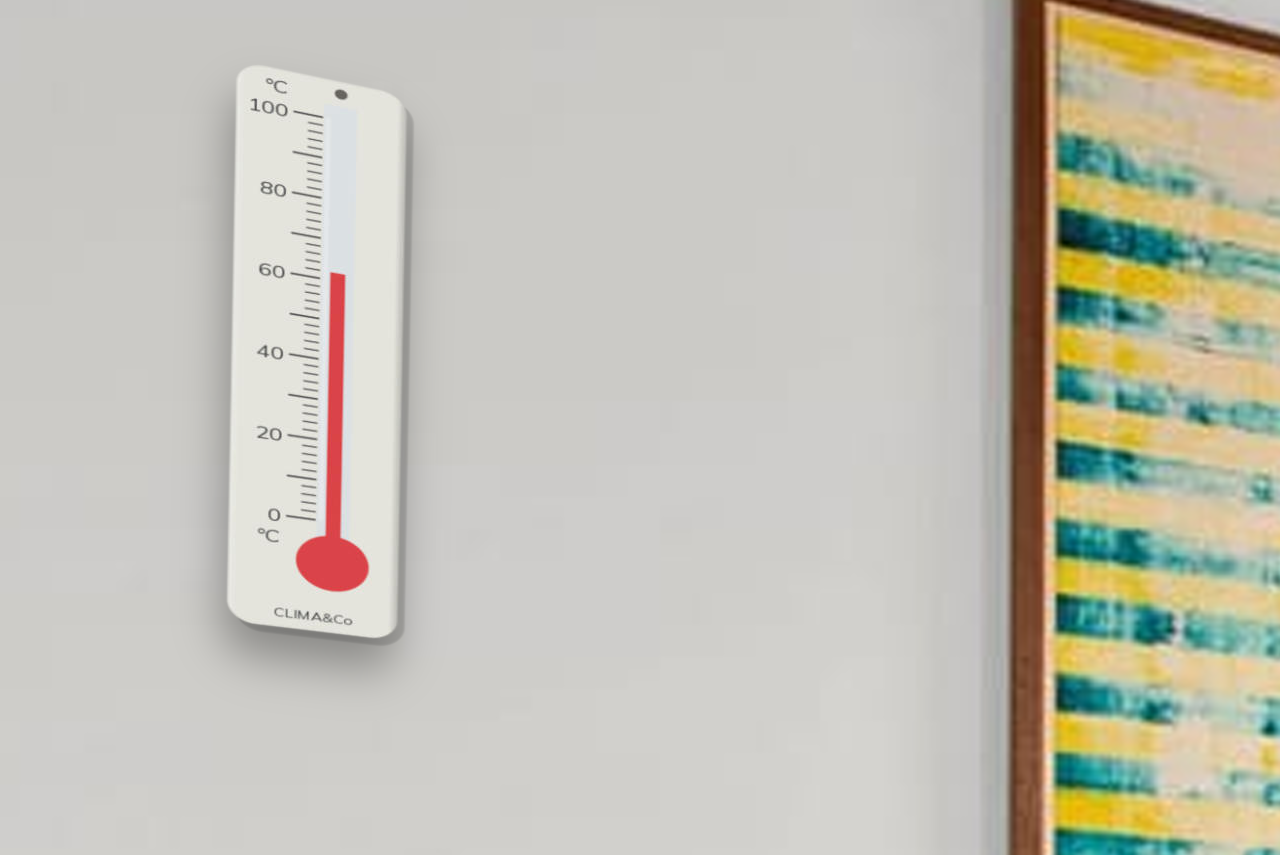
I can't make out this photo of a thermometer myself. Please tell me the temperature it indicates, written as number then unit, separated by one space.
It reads 62 °C
